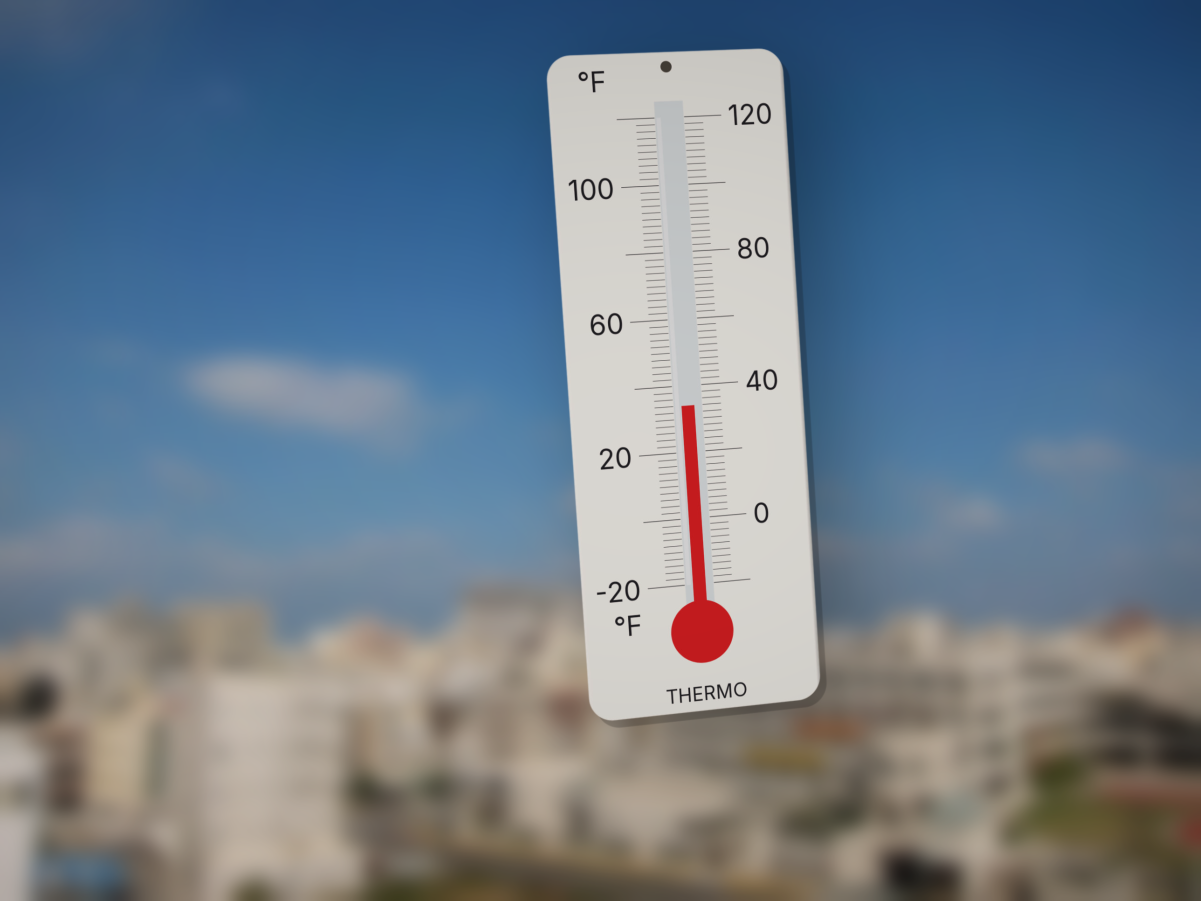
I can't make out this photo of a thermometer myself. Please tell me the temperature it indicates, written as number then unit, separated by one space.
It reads 34 °F
